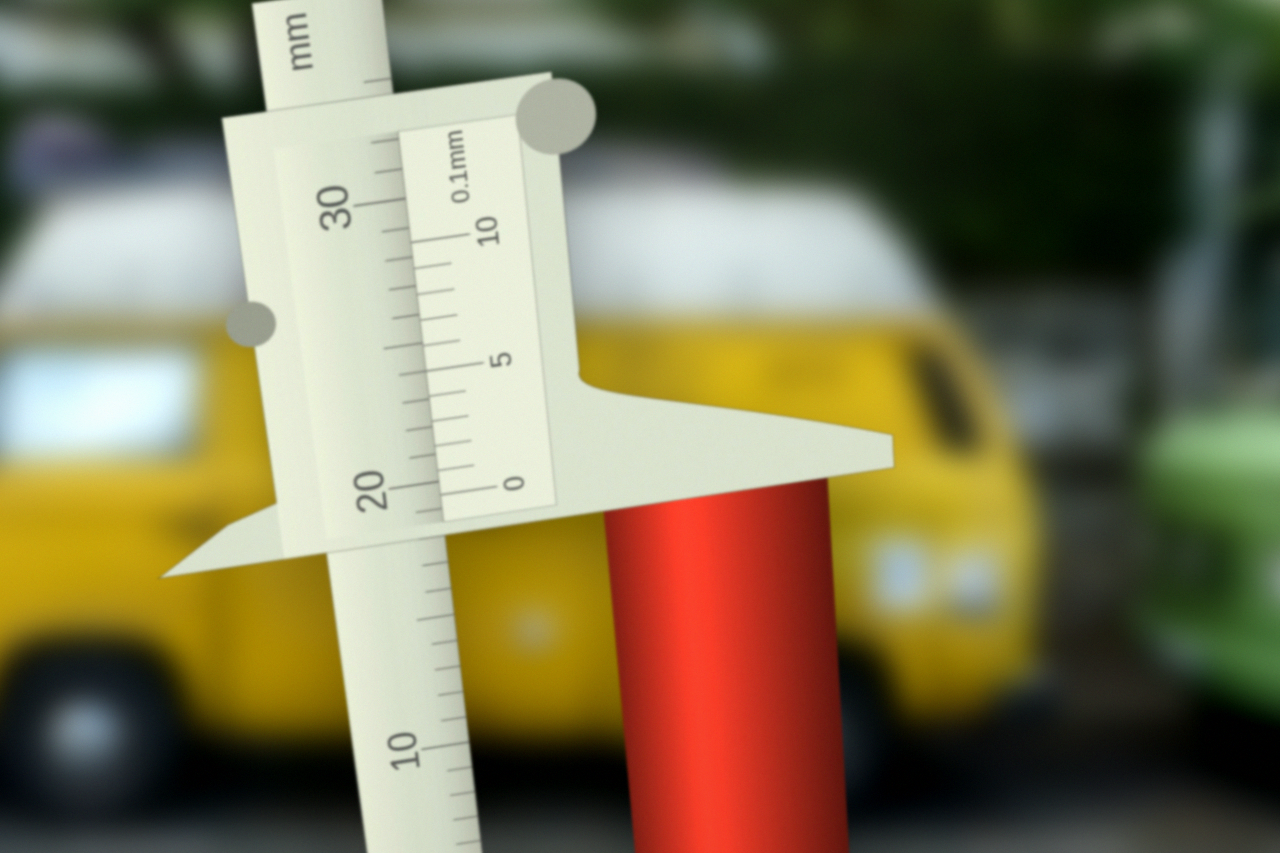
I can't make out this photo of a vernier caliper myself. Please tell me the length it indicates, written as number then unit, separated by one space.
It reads 19.5 mm
